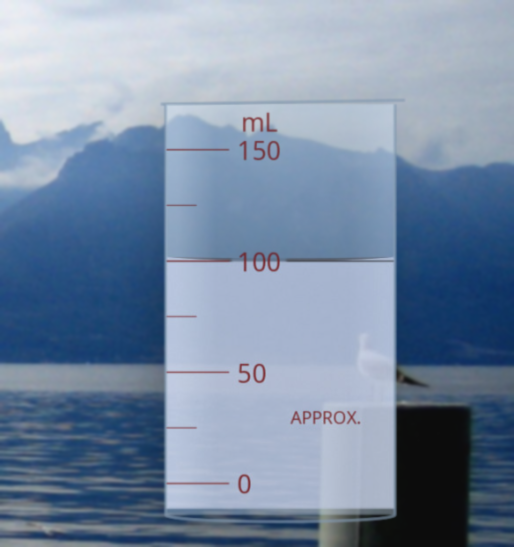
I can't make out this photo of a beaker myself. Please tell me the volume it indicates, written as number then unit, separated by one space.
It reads 100 mL
